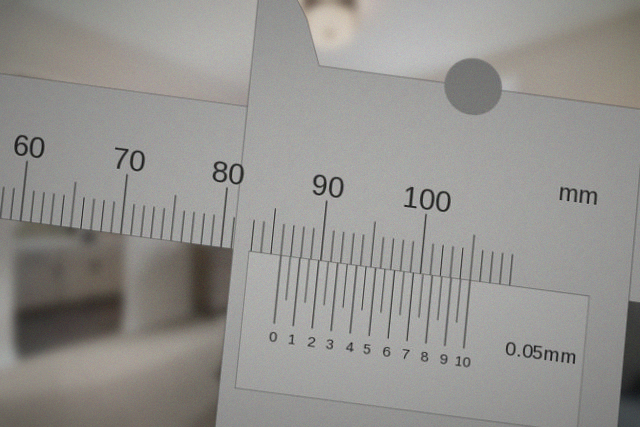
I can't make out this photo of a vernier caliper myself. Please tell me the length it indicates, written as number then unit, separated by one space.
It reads 86.0 mm
